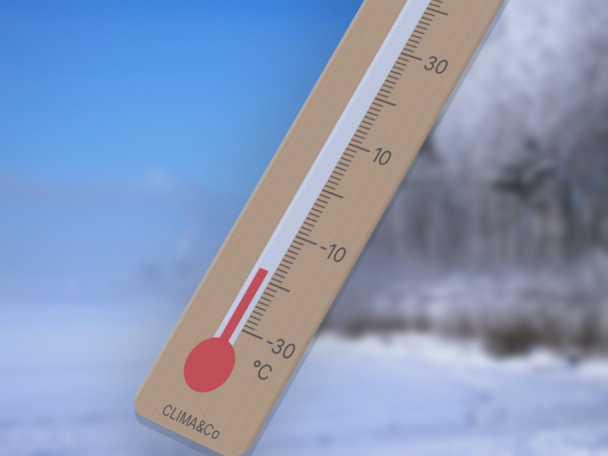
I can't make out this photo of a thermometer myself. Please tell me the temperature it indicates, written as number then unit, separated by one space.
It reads -18 °C
